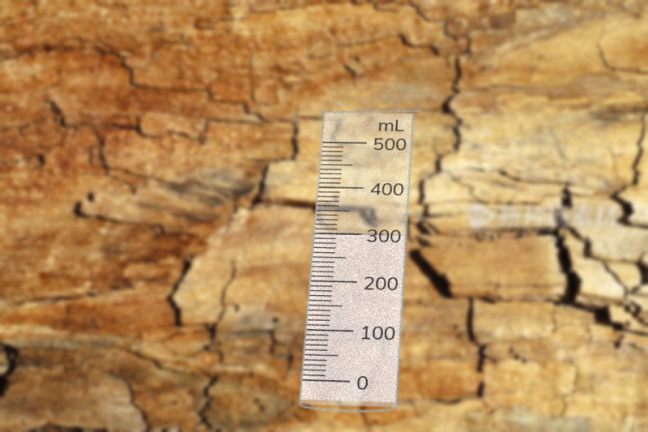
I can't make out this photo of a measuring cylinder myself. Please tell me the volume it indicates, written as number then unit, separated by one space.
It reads 300 mL
